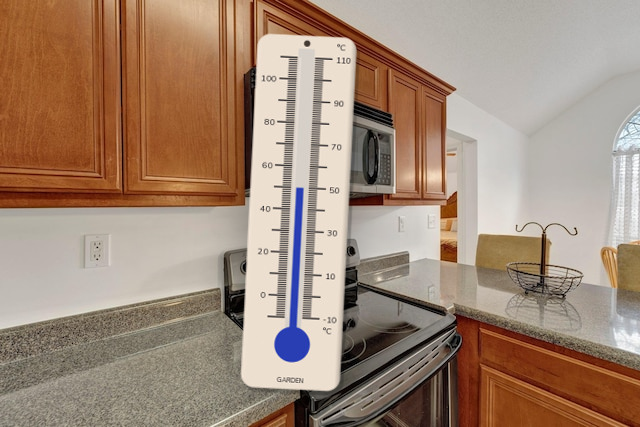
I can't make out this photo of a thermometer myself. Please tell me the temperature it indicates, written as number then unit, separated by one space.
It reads 50 °C
